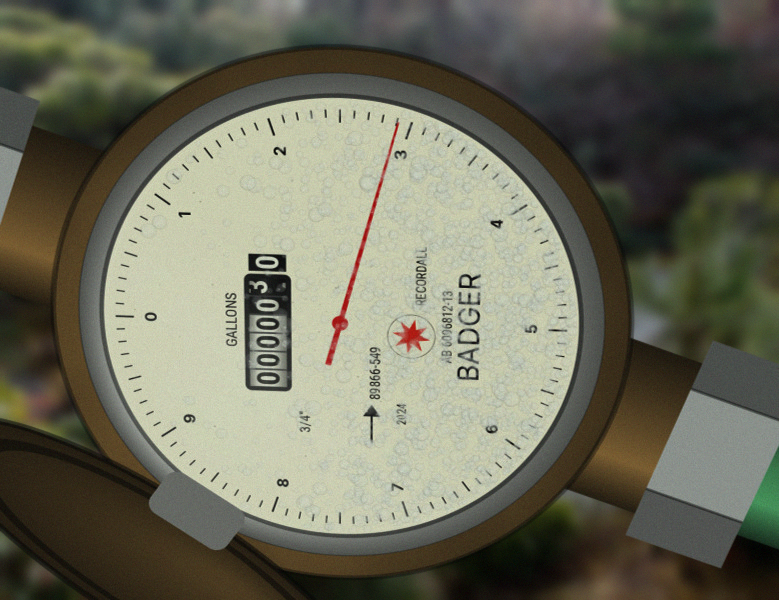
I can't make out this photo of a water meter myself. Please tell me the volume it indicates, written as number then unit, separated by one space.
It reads 32.9 gal
